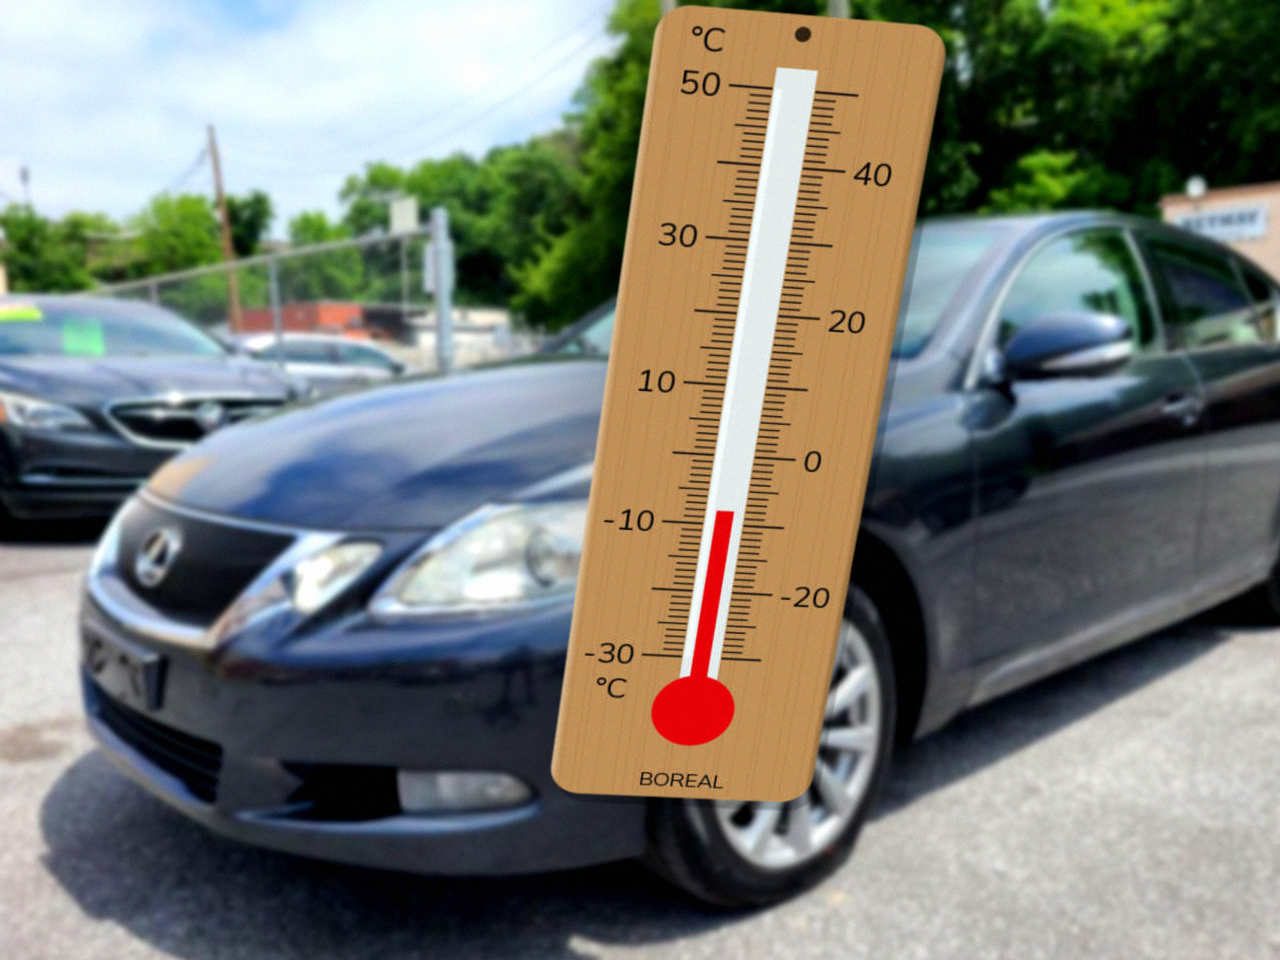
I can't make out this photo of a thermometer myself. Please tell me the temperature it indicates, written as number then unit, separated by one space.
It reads -8 °C
